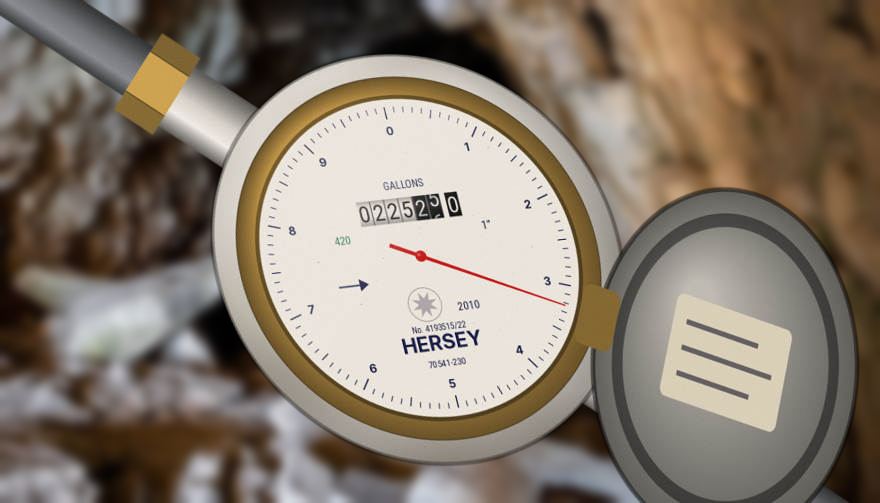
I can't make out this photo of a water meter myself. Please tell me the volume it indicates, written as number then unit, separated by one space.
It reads 225253.2 gal
